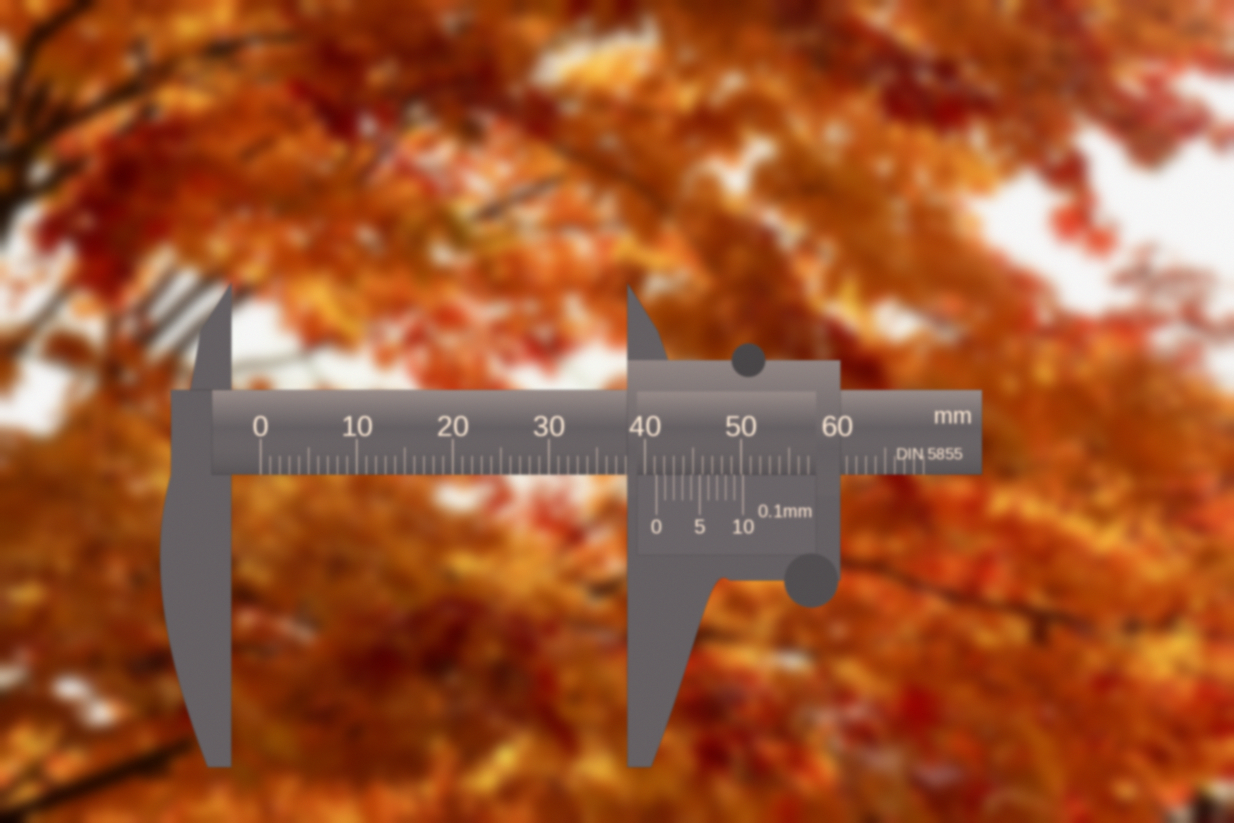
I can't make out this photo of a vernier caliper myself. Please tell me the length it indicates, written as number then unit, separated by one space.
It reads 41.2 mm
